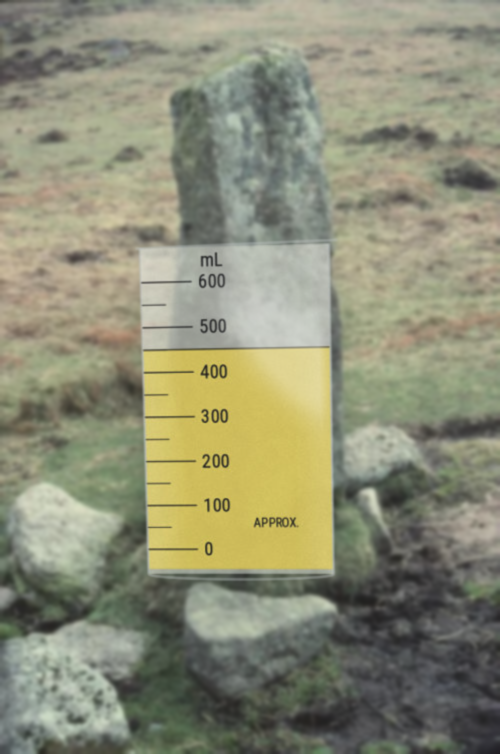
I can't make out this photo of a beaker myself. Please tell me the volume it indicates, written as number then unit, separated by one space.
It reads 450 mL
